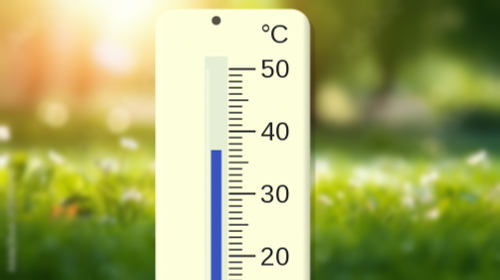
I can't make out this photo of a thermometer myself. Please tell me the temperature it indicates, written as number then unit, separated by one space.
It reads 37 °C
